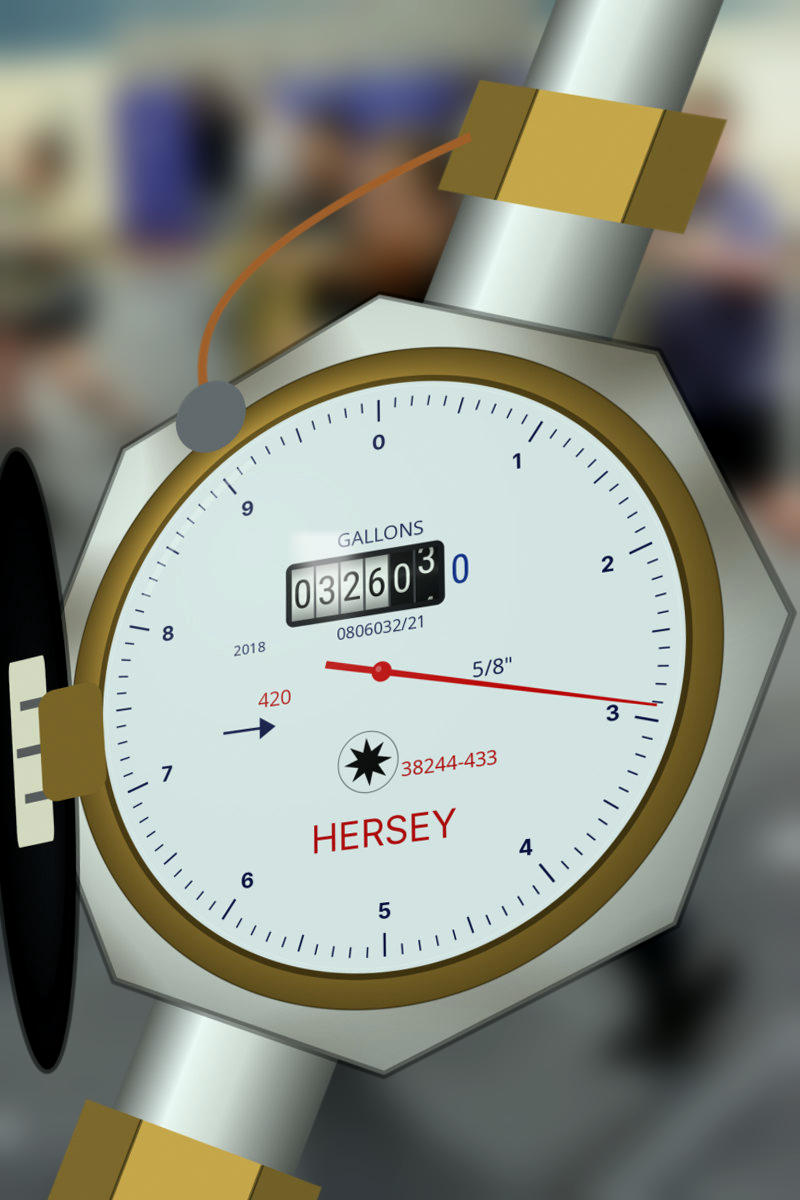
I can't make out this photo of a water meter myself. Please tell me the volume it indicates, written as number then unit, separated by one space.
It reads 326032.9 gal
